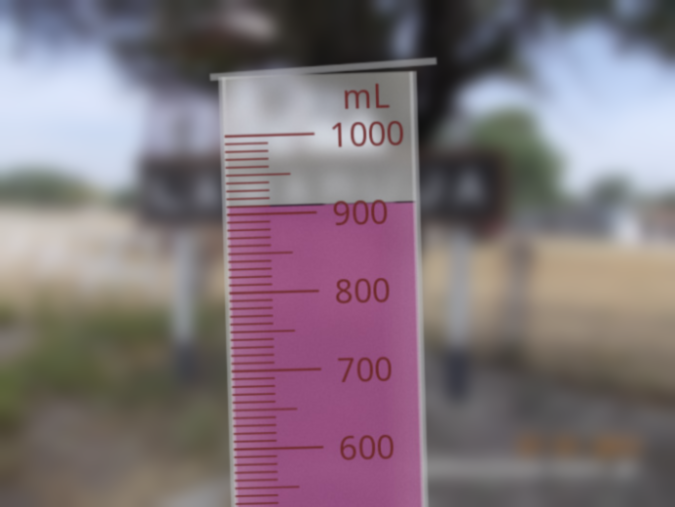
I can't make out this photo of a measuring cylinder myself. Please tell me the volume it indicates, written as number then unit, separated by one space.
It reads 910 mL
